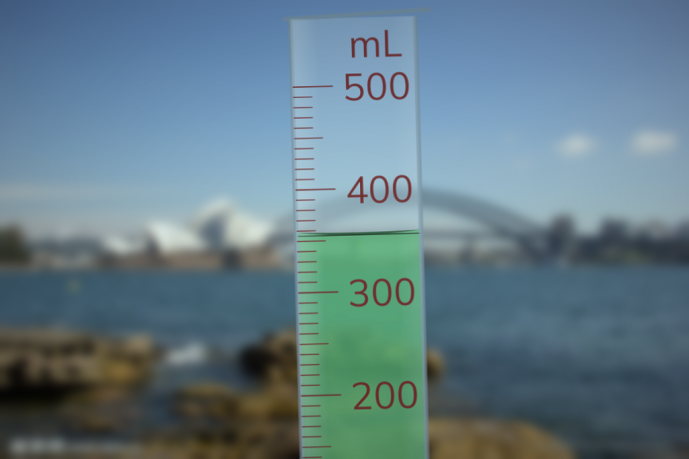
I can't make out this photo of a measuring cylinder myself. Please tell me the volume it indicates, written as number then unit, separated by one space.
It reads 355 mL
